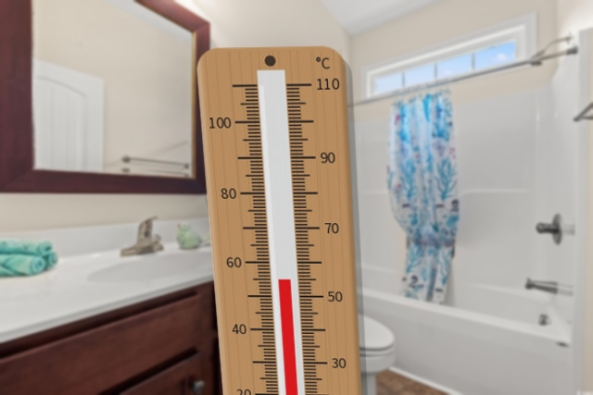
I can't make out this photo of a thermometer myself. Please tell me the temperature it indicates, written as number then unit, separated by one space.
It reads 55 °C
